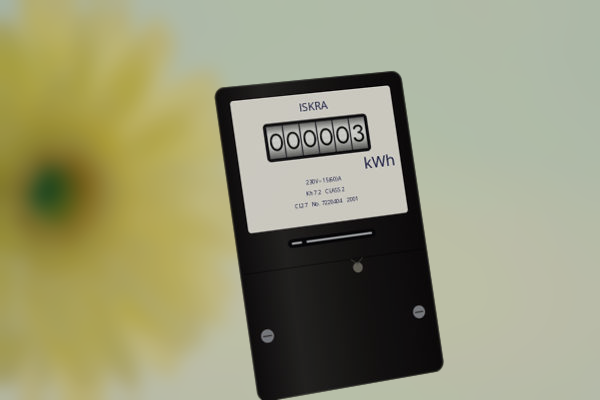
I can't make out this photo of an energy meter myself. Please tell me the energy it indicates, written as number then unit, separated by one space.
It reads 3 kWh
